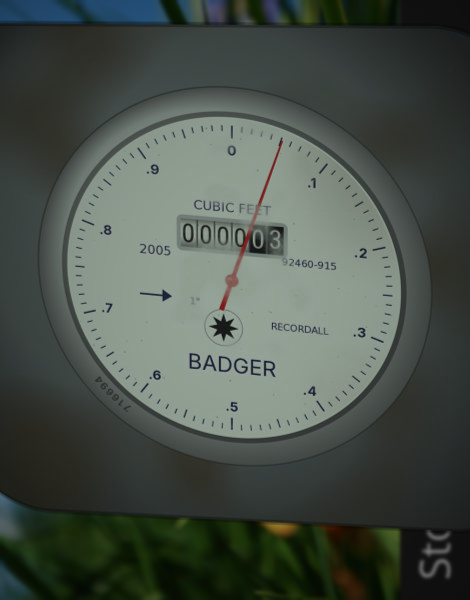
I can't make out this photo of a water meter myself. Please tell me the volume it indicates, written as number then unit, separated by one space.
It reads 3.05 ft³
